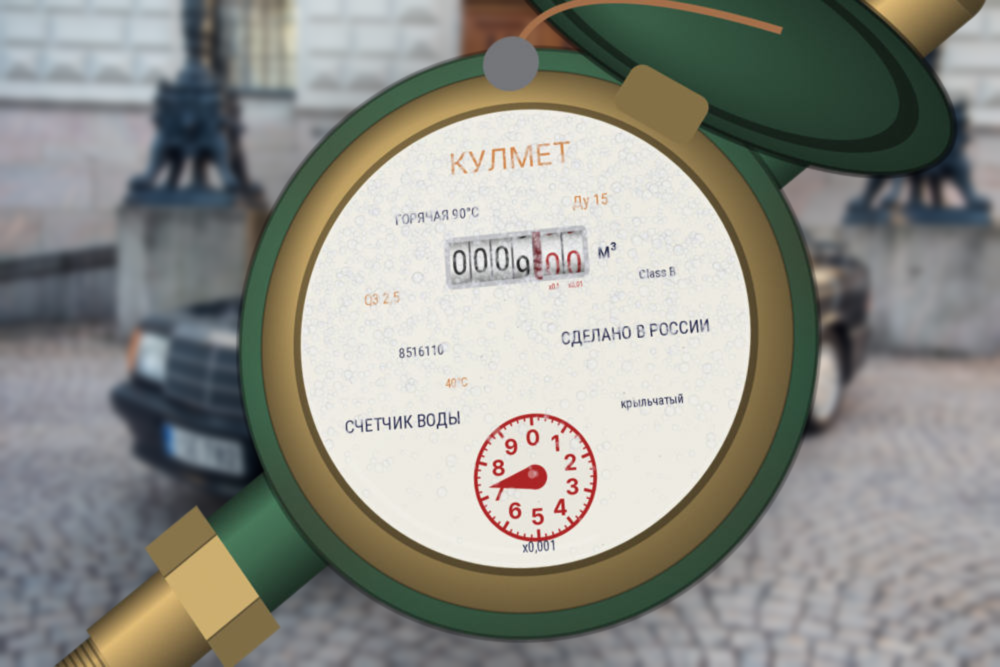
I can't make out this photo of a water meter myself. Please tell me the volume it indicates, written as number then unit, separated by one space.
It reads 8.997 m³
